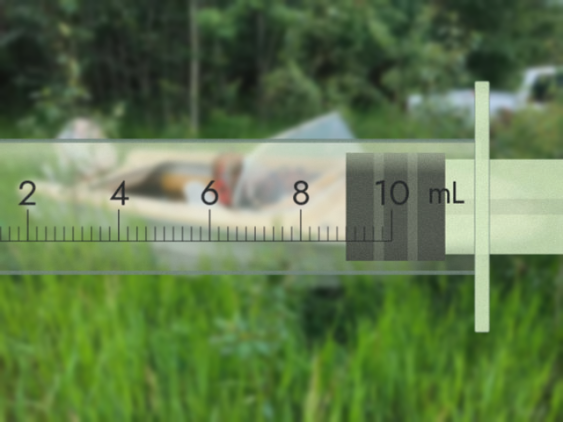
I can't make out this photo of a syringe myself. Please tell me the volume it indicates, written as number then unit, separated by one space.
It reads 9 mL
